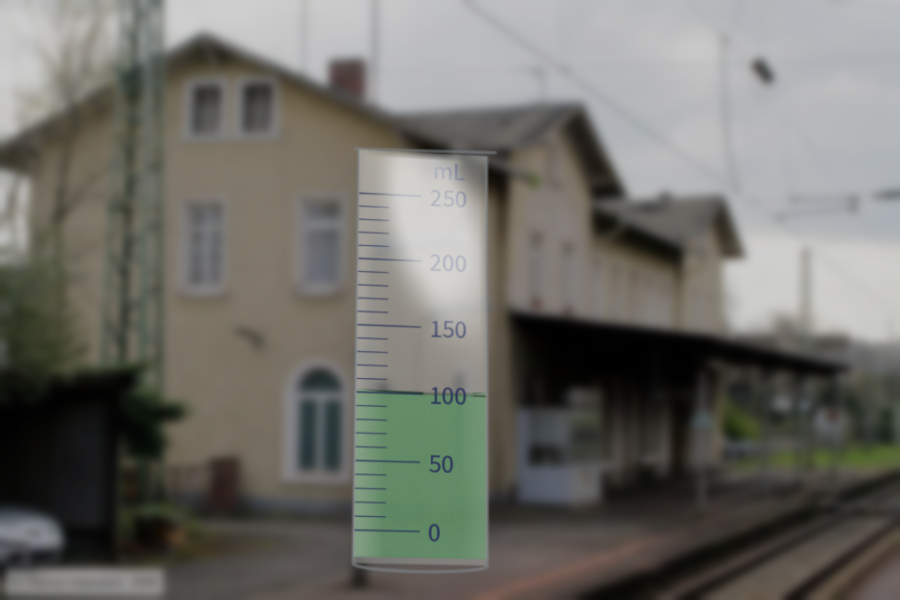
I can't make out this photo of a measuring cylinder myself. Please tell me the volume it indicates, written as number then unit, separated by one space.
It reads 100 mL
